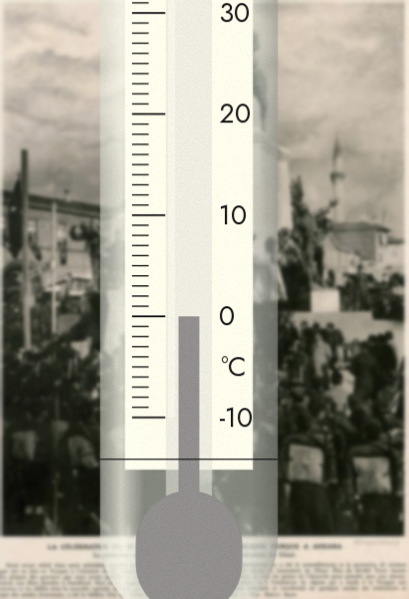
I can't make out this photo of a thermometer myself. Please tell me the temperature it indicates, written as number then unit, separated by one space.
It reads 0 °C
